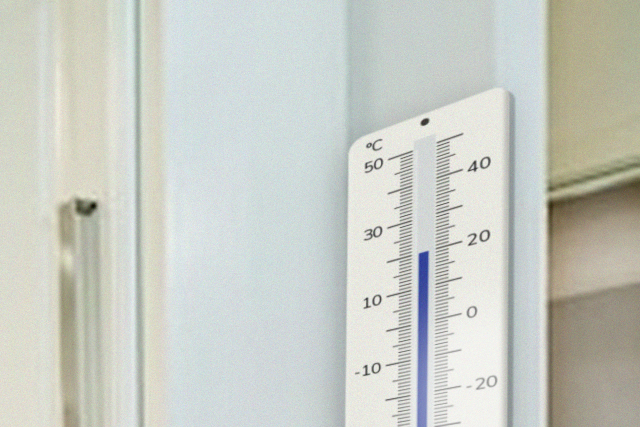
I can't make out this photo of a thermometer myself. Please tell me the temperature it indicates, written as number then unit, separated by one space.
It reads 20 °C
